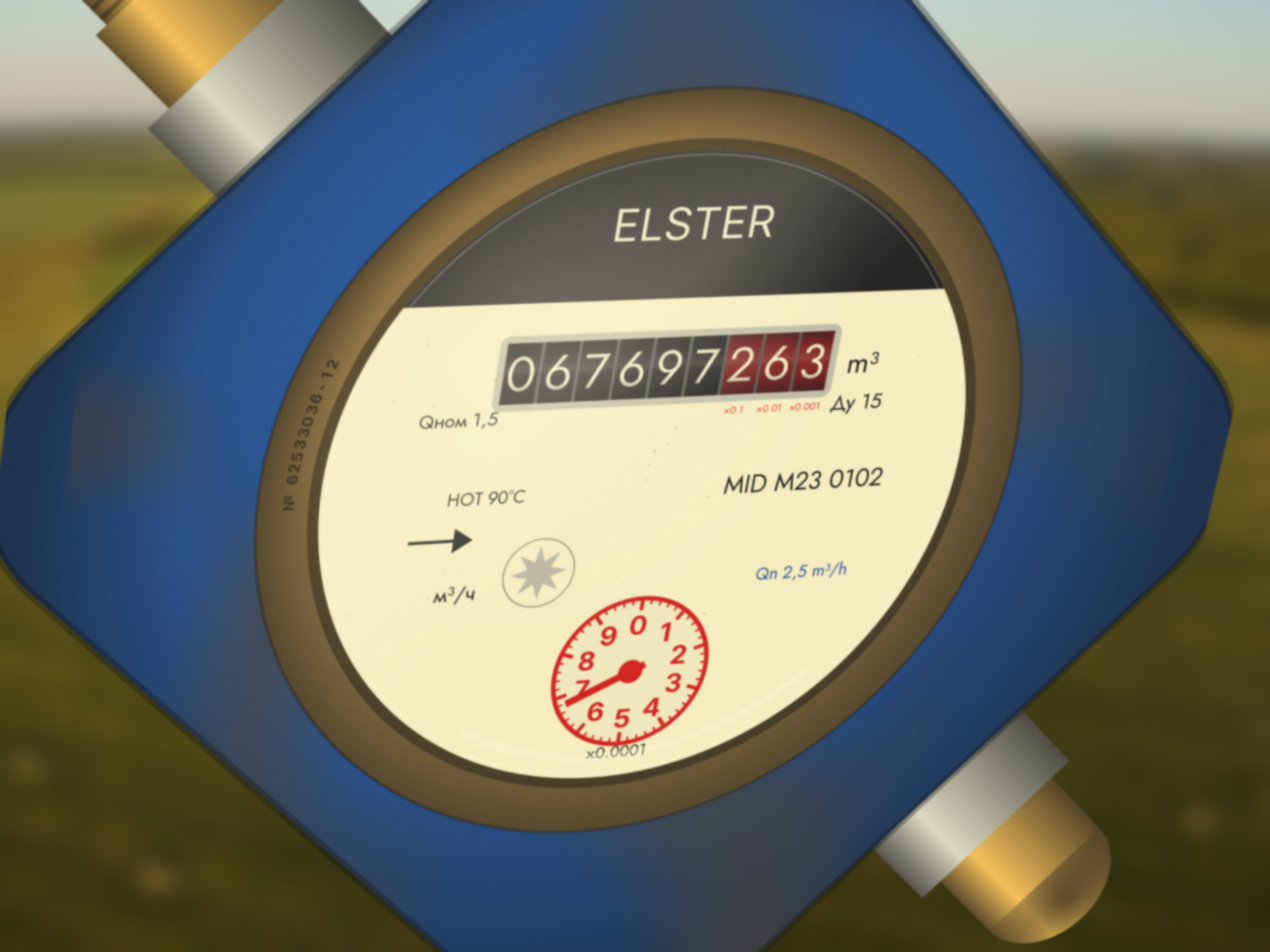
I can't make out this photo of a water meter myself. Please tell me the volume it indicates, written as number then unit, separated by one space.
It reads 67697.2636 m³
